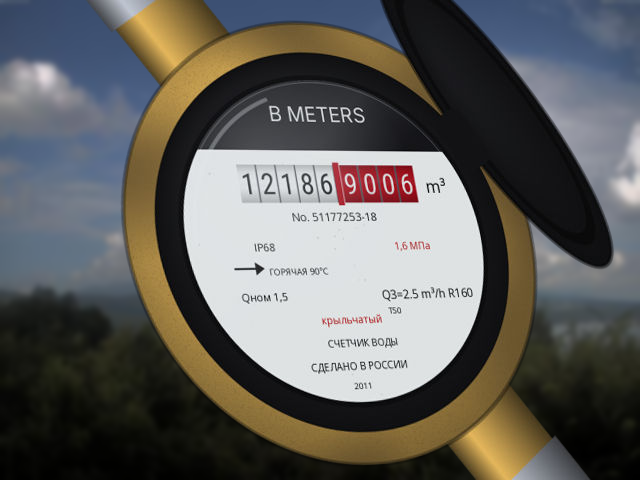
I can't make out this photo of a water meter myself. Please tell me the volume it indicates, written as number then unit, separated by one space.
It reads 12186.9006 m³
